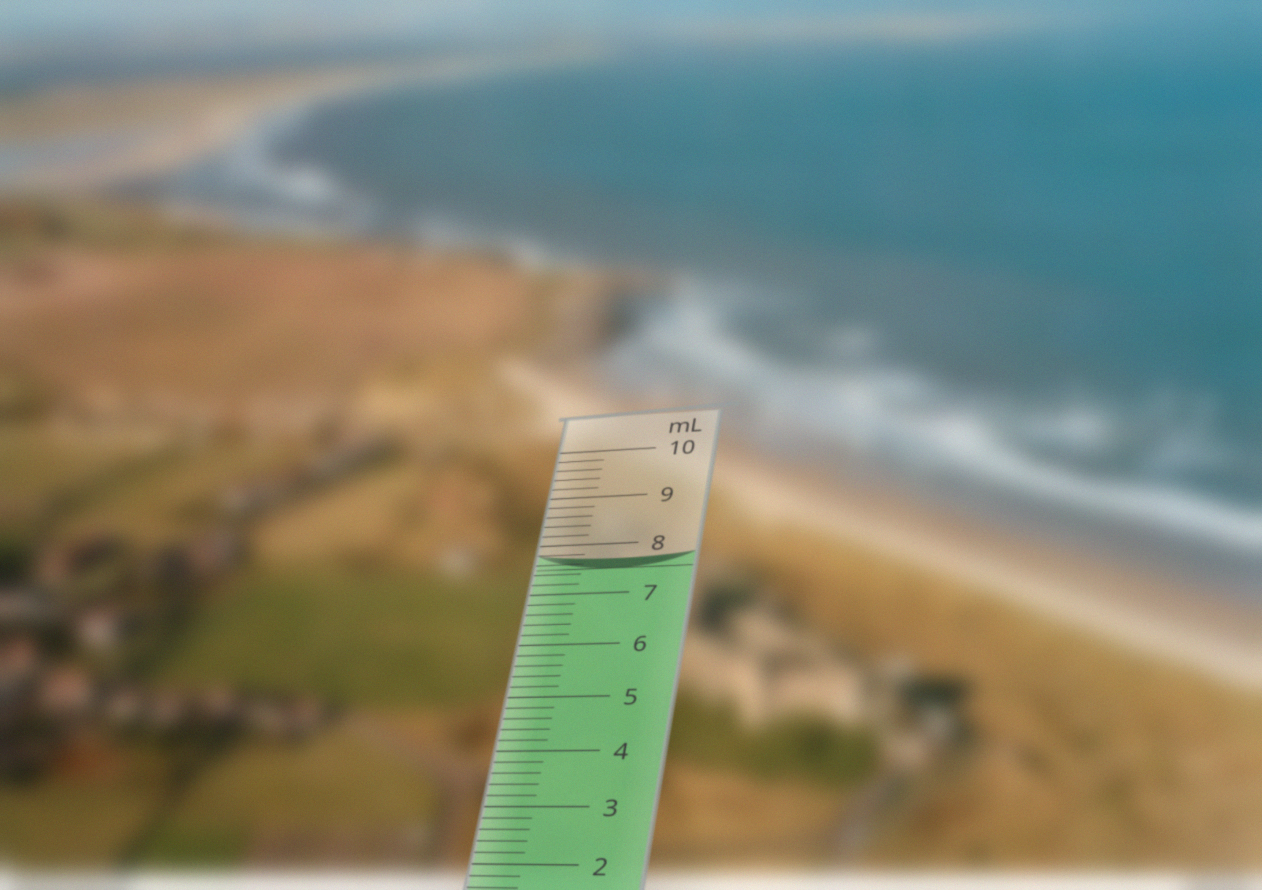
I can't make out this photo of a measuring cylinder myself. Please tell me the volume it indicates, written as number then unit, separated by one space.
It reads 7.5 mL
